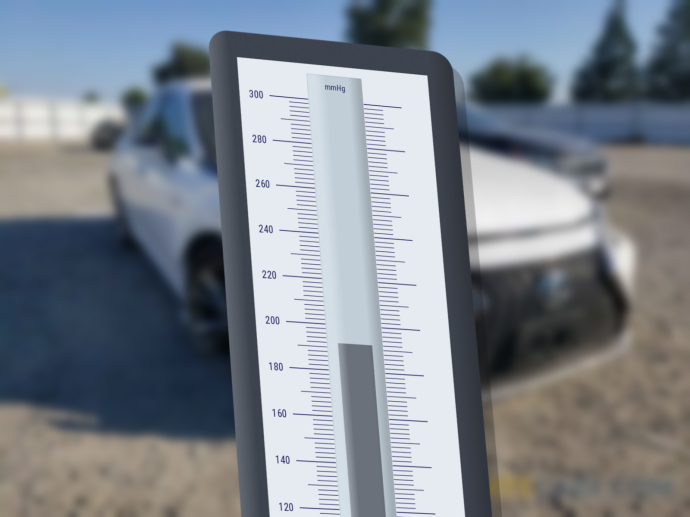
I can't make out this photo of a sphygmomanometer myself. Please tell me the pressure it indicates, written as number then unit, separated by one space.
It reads 192 mmHg
